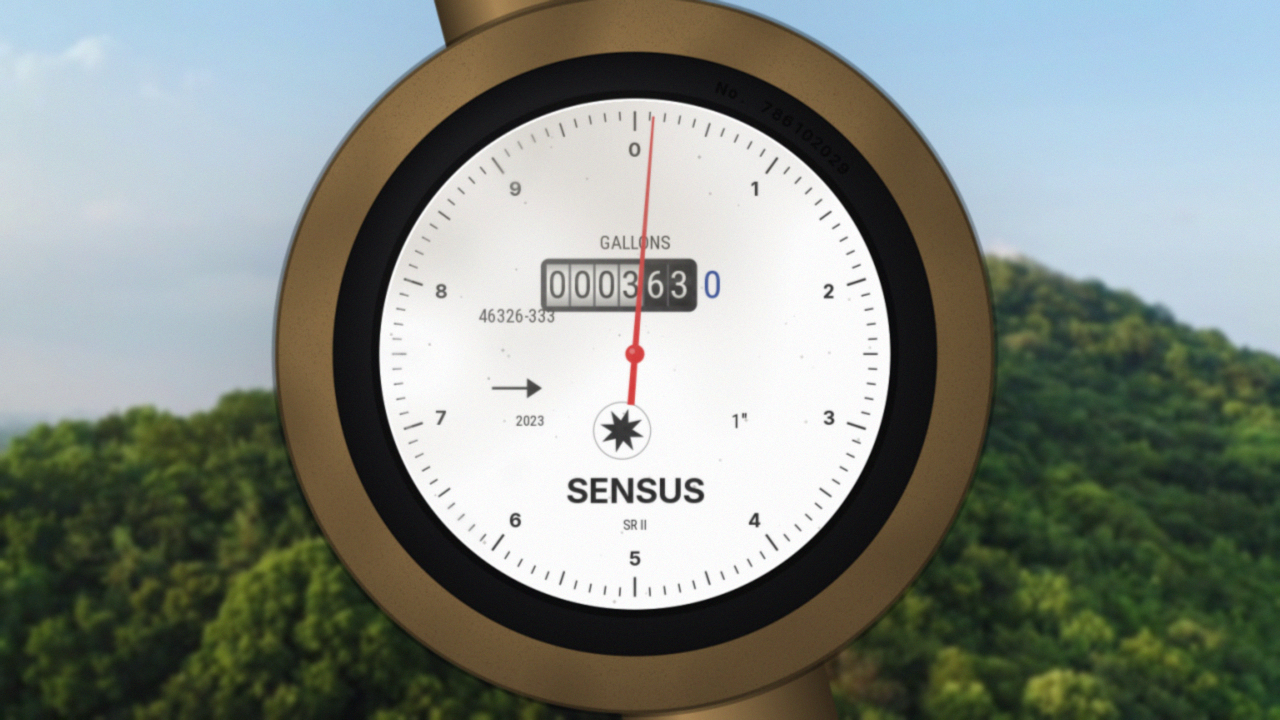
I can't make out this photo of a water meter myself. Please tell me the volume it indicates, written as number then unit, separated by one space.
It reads 3630.1 gal
